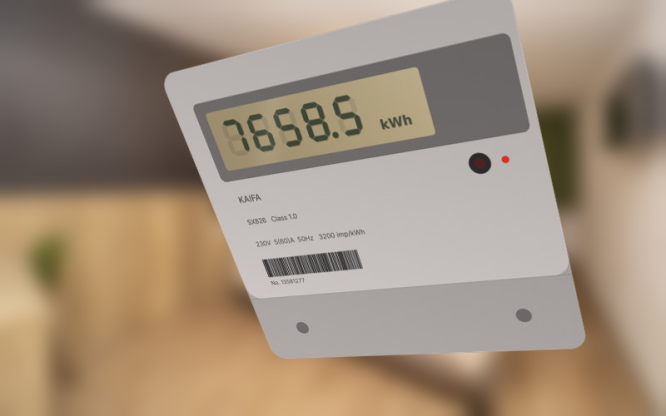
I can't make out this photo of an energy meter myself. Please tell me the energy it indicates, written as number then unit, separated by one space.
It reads 7658.5 kWh
